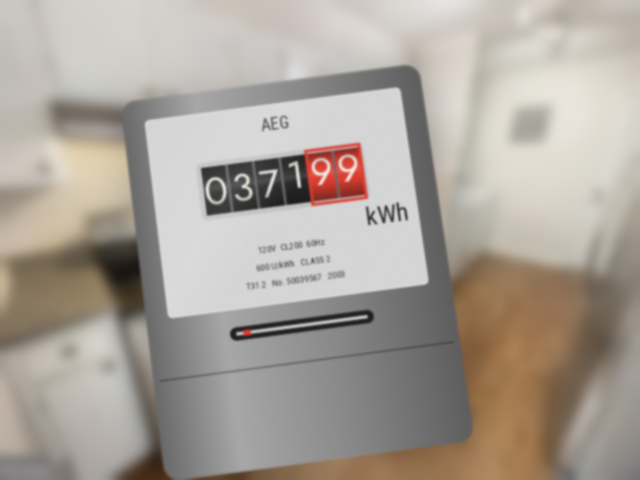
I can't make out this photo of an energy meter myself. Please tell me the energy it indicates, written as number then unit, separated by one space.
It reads 371.99 kWh
